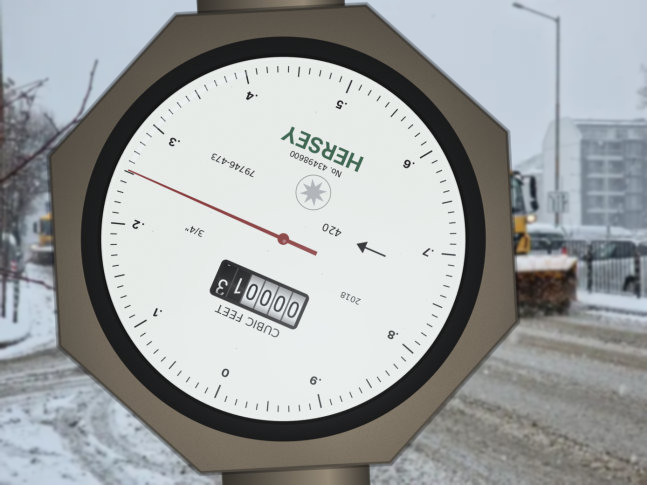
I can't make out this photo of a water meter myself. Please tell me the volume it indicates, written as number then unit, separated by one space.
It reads 13.25 ft³
